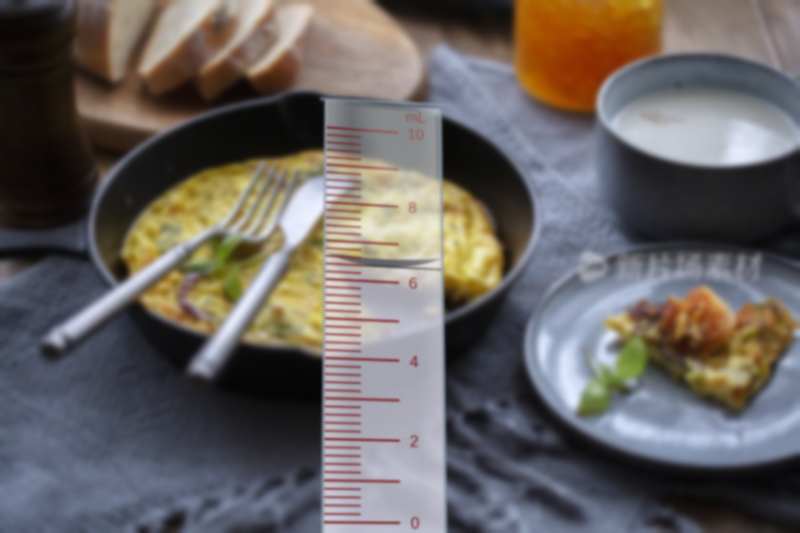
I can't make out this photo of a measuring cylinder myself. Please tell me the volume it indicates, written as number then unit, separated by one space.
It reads 6.4 mL
